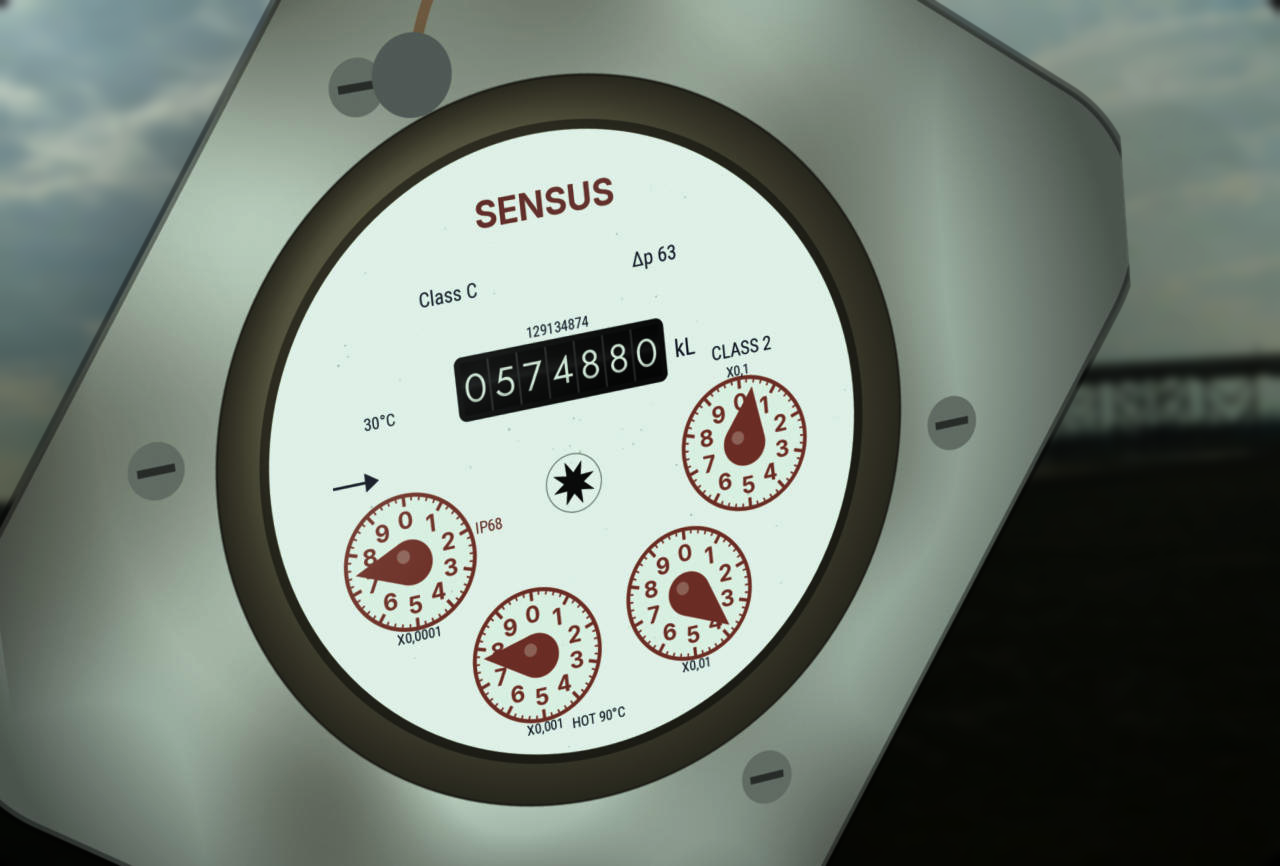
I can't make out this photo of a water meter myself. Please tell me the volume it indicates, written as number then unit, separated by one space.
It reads 574880.0377 kL
